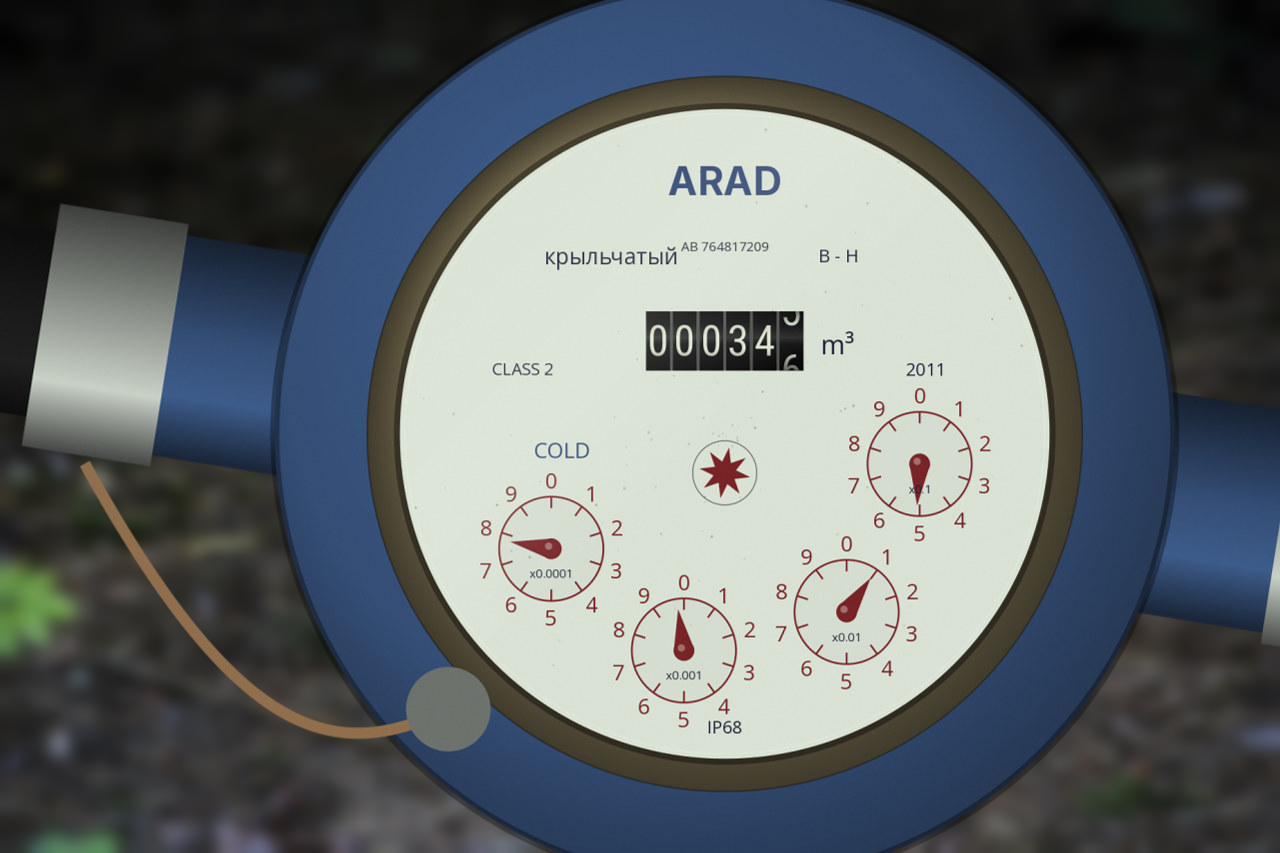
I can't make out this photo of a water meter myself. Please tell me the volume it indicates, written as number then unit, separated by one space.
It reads 345.5097 m³
